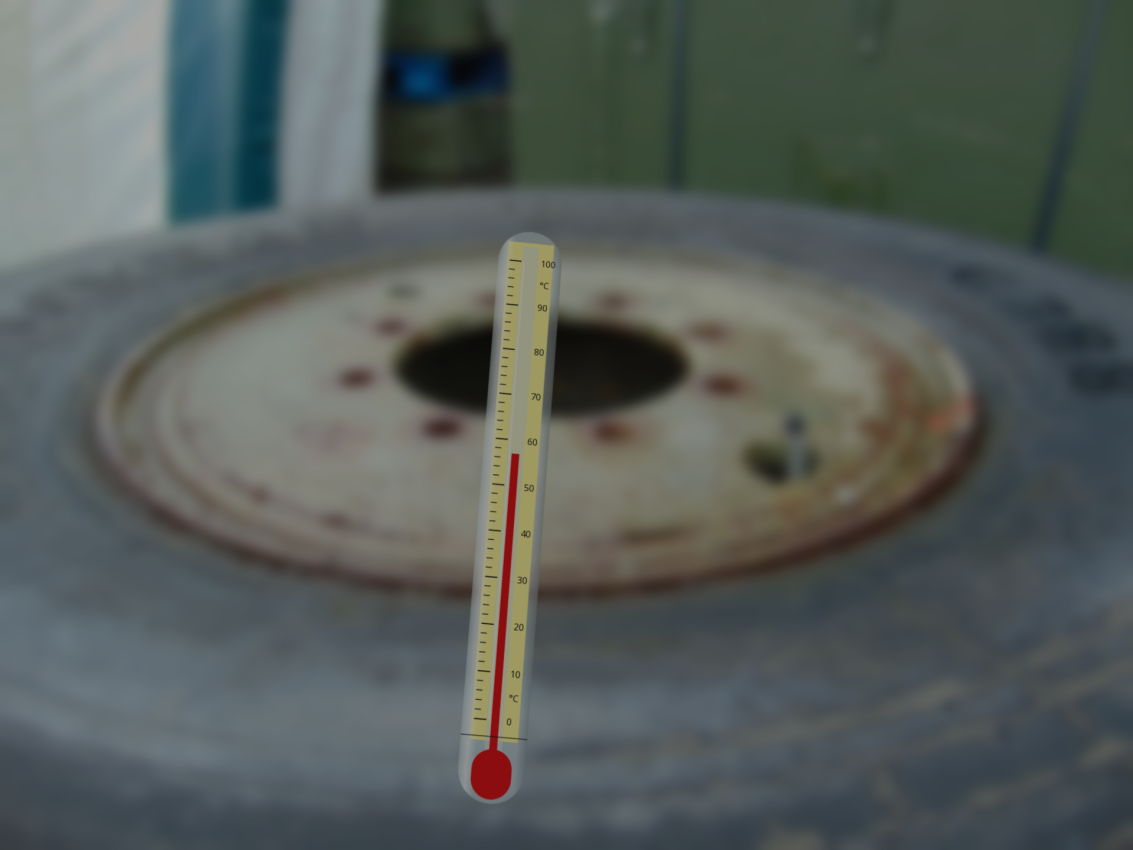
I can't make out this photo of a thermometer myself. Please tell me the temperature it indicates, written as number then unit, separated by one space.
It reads 57 °C
